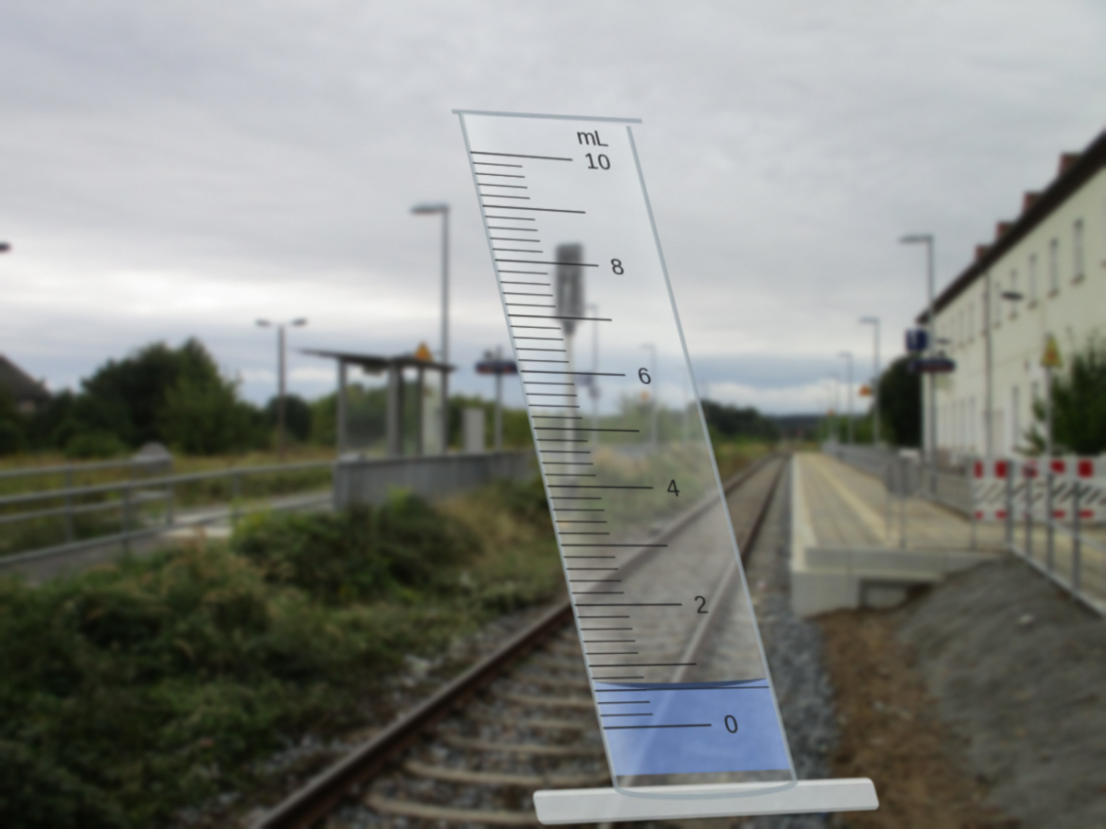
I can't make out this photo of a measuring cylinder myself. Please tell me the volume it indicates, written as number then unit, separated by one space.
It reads 0.6 mL
